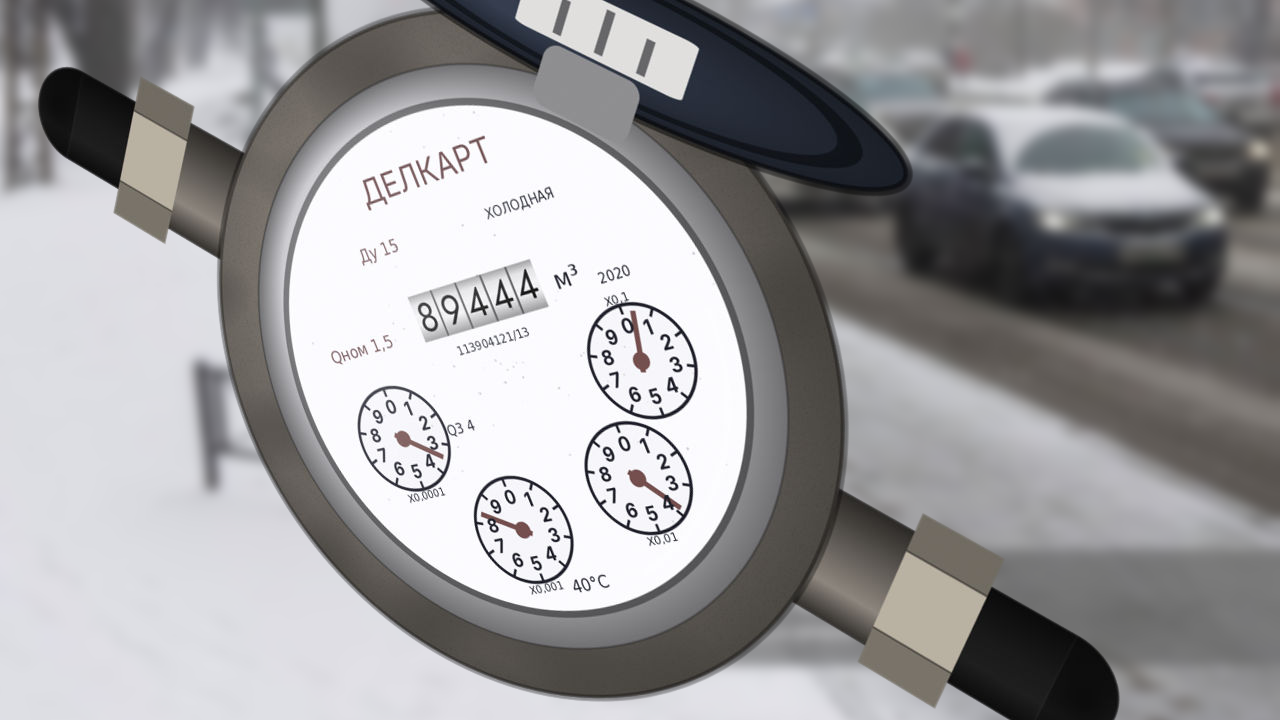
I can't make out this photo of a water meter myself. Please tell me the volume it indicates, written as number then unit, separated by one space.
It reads 89444.0383 m³
